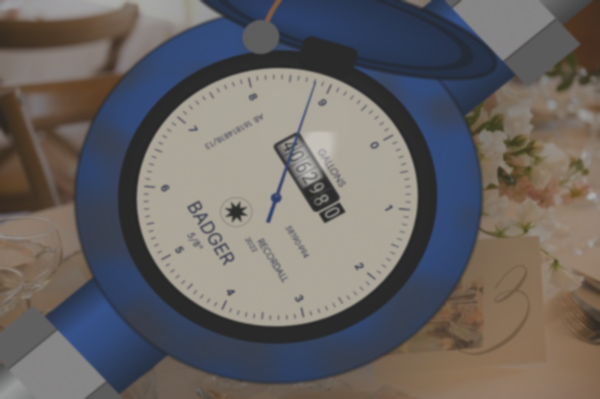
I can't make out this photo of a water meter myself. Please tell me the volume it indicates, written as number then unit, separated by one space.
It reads 4062978.8 gal
